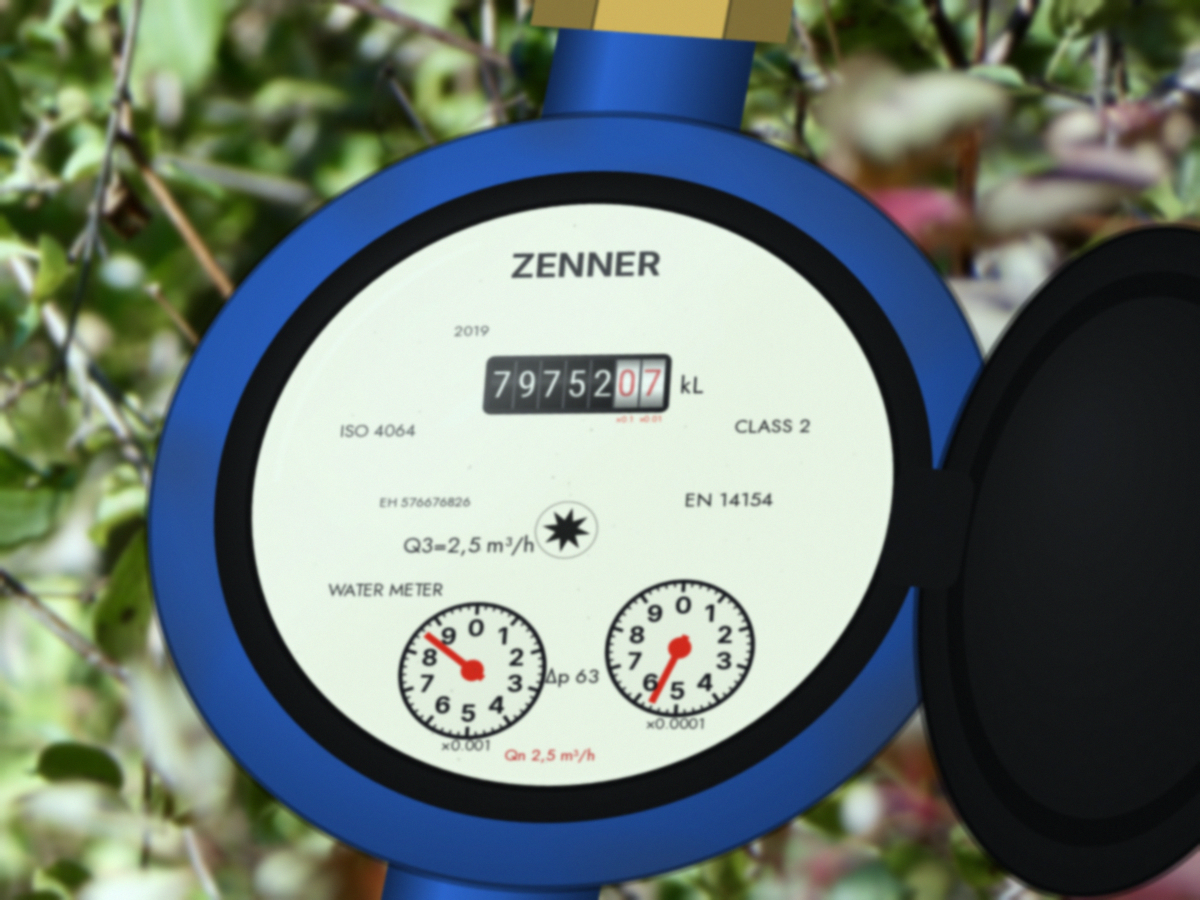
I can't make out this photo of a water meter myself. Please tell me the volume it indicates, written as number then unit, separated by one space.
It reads 79752.0785 kL
